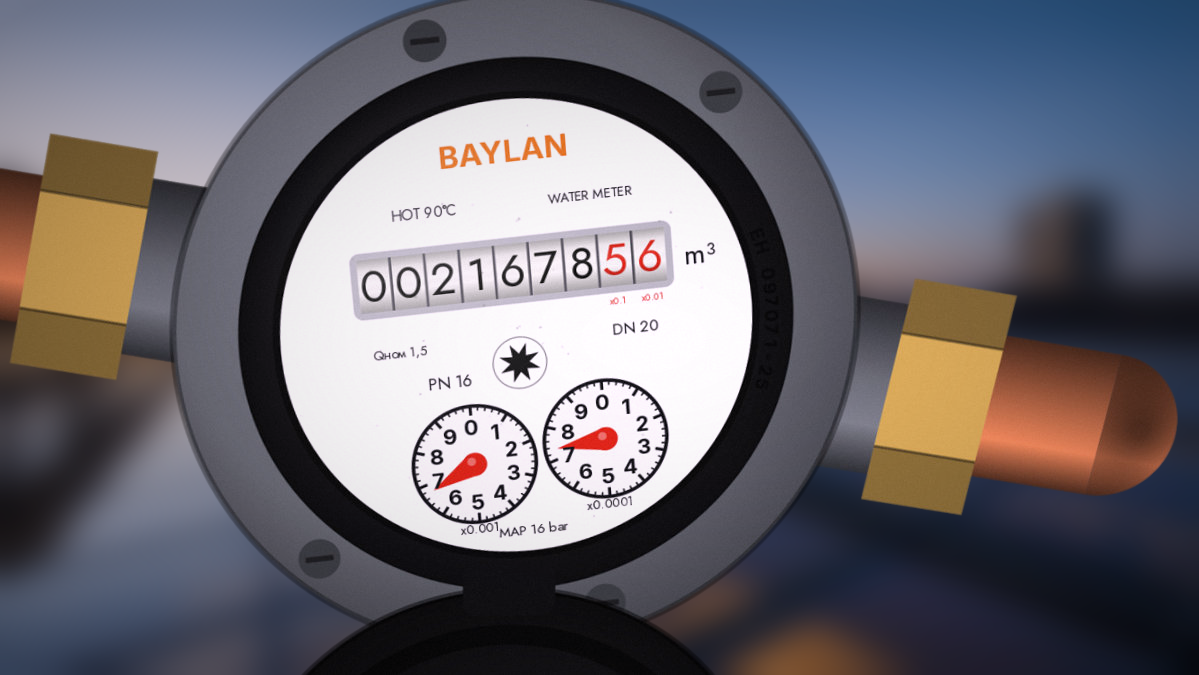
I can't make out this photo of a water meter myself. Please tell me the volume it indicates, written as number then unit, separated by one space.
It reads 21678.5667 m³
